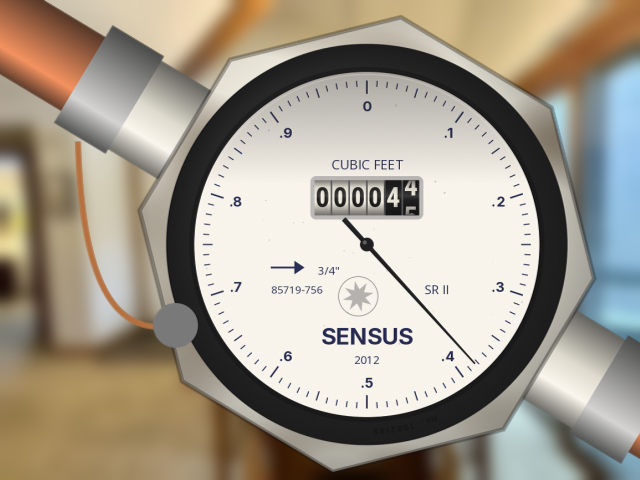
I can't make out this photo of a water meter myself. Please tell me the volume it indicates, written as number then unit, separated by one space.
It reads 44.38 ft³
